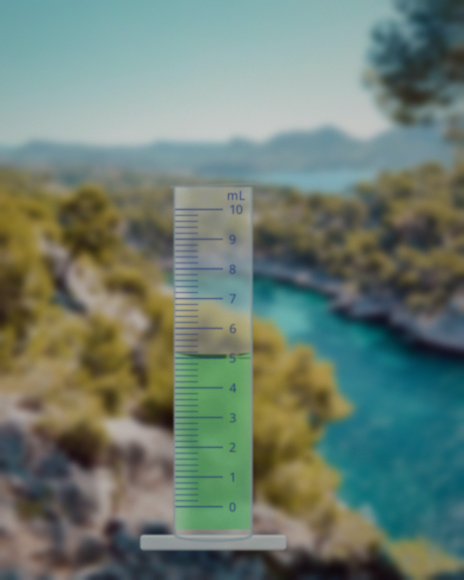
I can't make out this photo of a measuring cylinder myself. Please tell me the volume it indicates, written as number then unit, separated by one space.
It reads 5 mL
